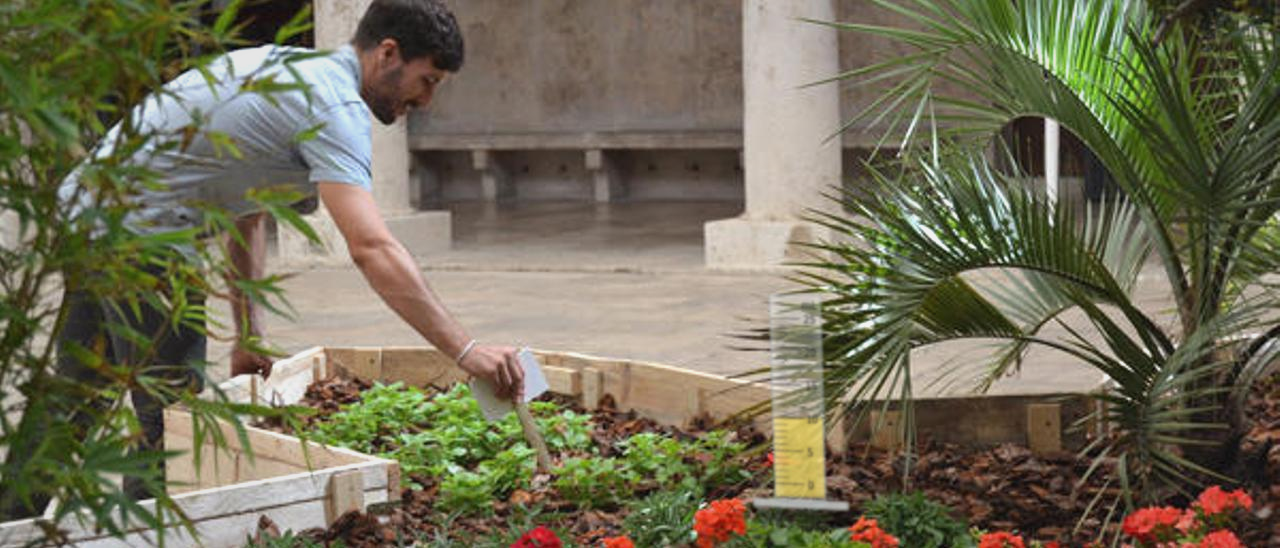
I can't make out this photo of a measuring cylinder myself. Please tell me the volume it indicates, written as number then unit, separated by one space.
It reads 10 mL
